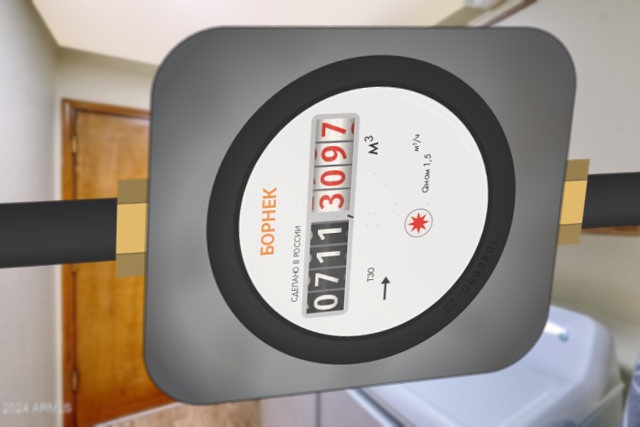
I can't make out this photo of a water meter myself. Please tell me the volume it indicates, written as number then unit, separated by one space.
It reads 711.3097 m³
